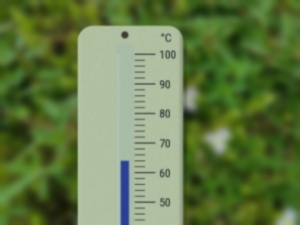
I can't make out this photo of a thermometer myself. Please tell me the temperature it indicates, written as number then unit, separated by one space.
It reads 64 °C
